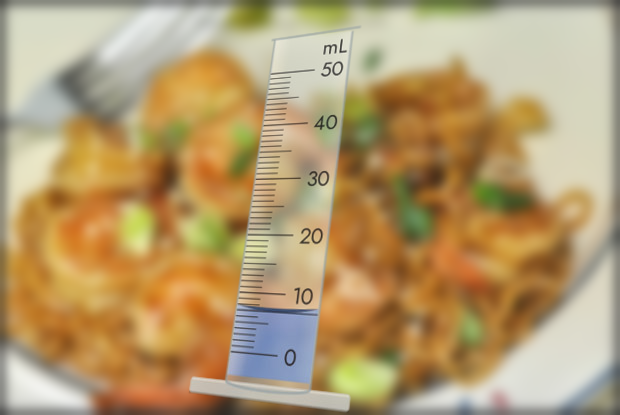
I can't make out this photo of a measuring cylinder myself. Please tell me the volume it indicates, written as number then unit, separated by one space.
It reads 7 mL
